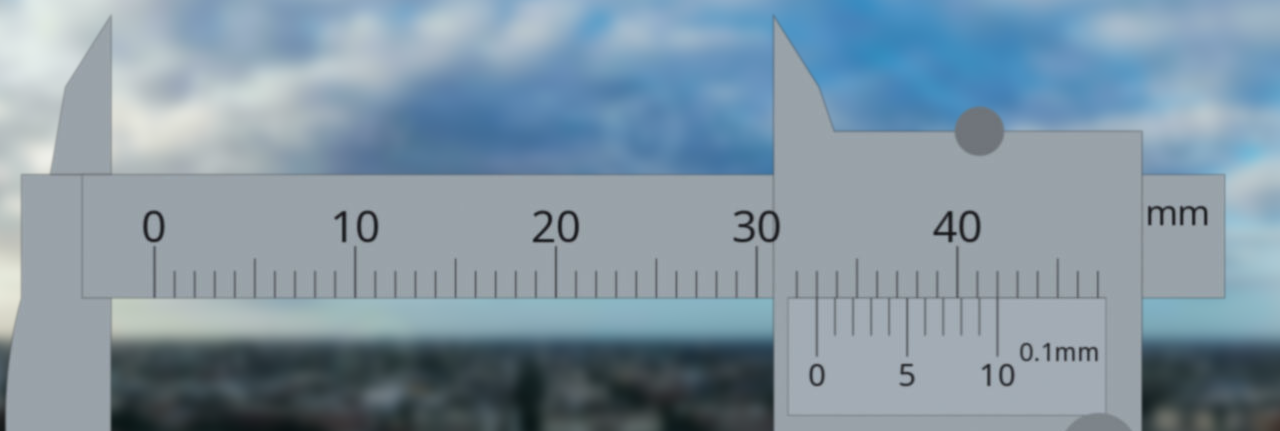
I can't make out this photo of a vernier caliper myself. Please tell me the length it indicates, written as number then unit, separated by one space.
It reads 33.0 mm
